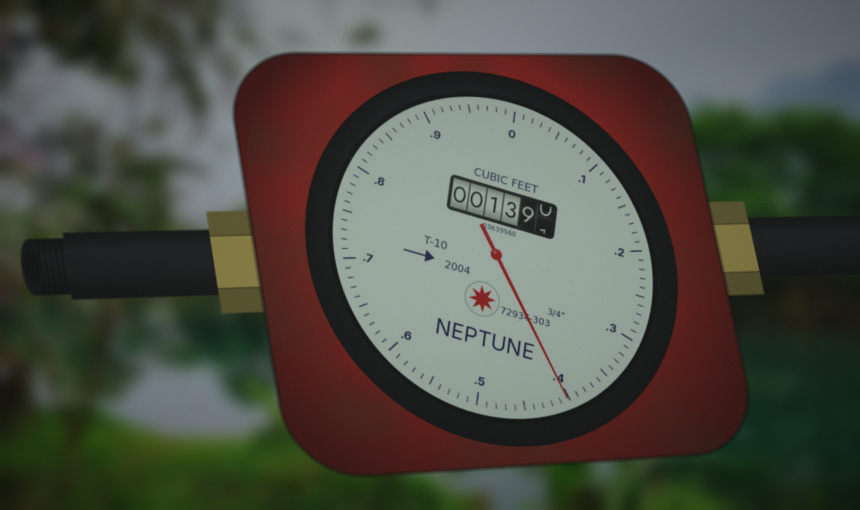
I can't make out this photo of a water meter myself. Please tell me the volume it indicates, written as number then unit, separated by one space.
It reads 1390.40 ft³
